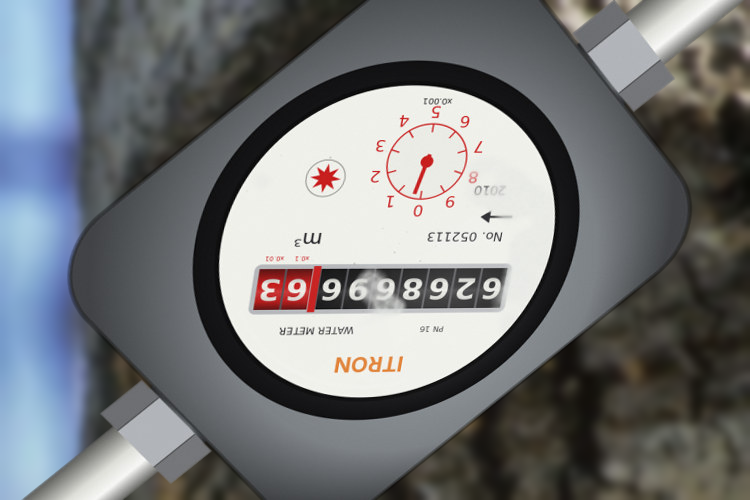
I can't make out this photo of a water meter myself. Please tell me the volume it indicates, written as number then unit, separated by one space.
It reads 6268696.630 m³
